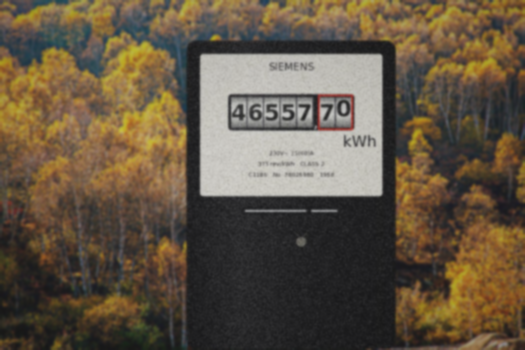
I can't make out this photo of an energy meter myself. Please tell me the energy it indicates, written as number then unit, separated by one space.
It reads 46557.70 kWh
